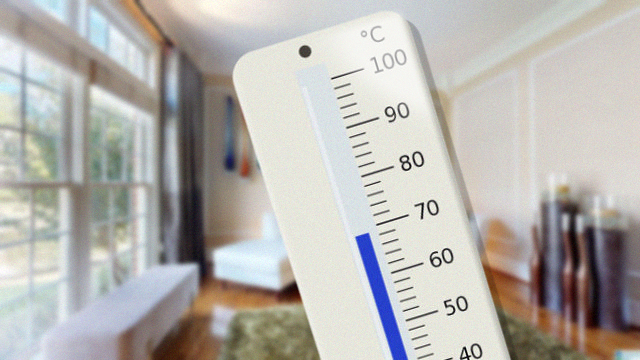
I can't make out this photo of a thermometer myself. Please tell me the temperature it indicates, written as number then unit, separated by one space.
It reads 69 °C
